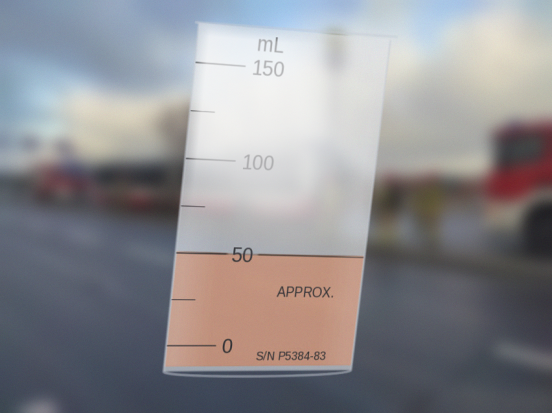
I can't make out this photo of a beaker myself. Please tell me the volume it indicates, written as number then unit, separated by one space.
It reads 50 mL
